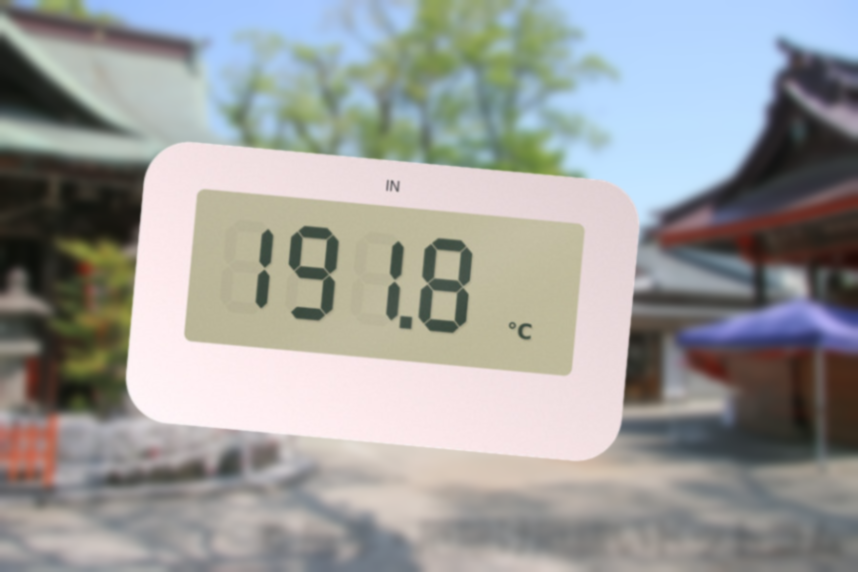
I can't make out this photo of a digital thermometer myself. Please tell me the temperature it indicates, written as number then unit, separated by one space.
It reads 191.8 °C
